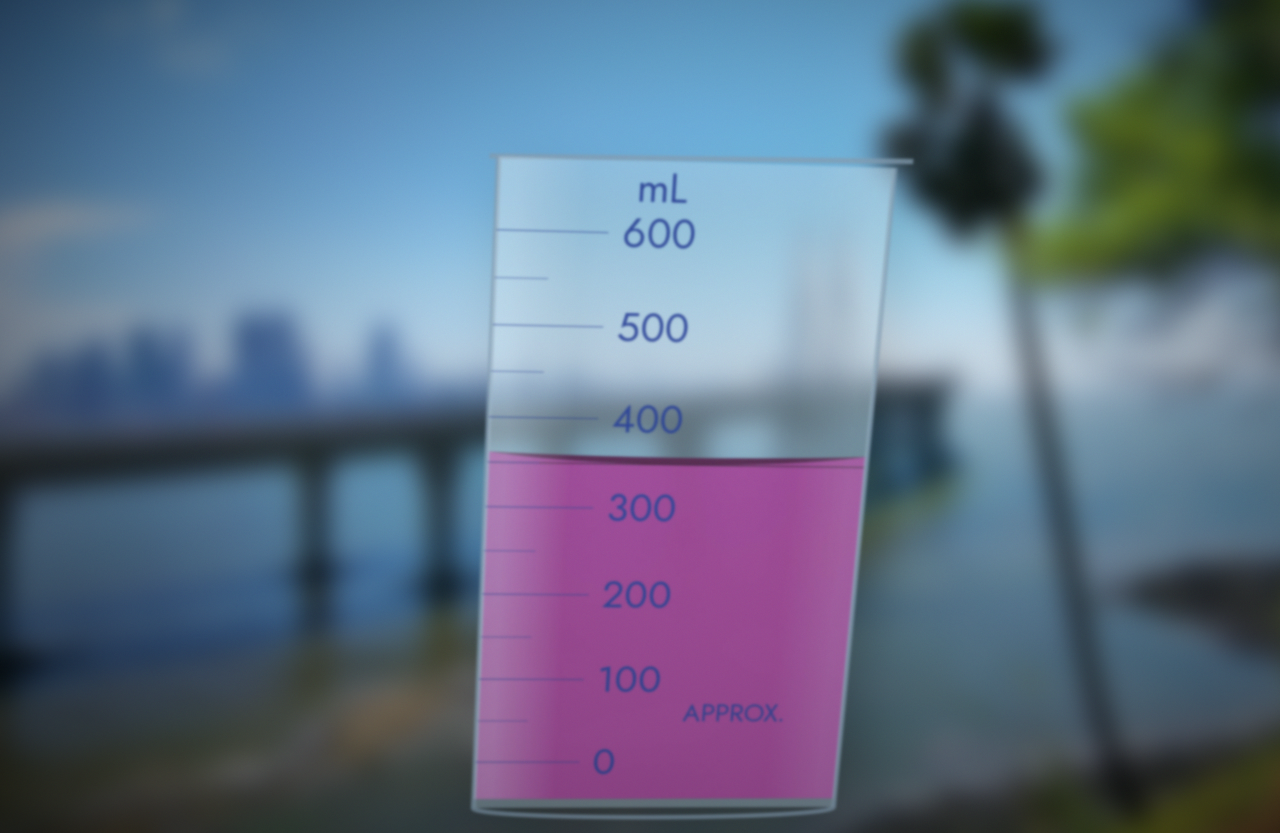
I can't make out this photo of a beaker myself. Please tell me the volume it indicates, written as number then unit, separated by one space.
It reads 350 mL
